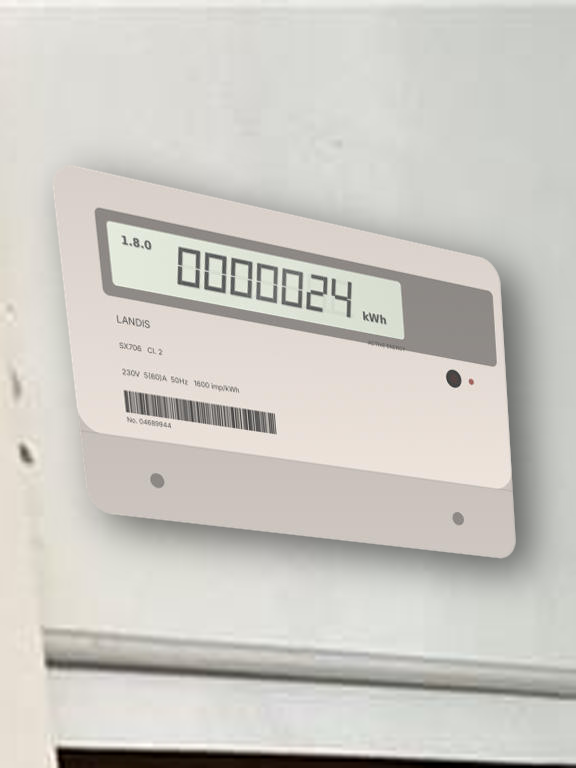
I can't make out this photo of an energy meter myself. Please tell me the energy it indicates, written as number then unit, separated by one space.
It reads 24 kWh
